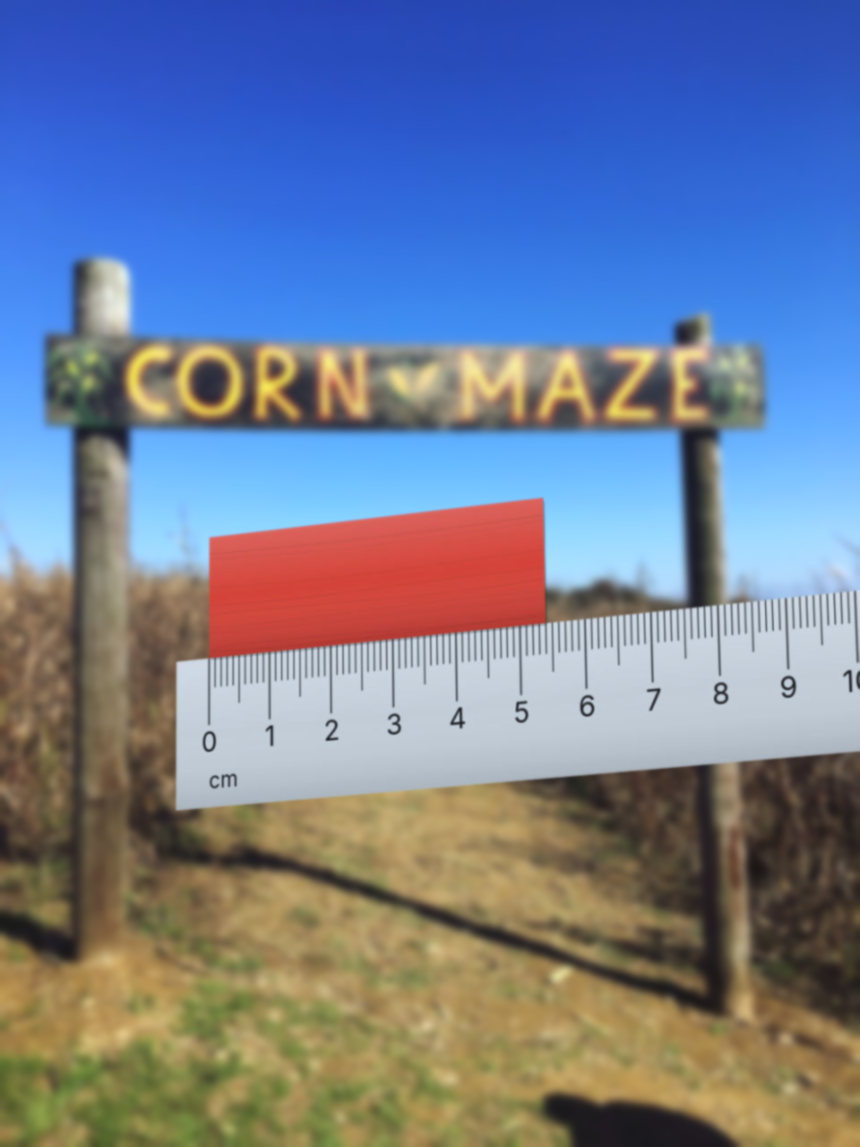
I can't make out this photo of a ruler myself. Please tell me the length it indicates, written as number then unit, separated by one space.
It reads 5.4 cm
